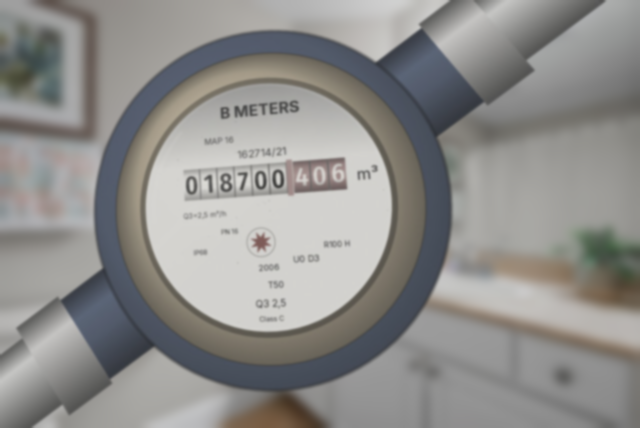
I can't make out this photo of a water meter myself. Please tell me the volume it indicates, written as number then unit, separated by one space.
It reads 18700.406 m³
